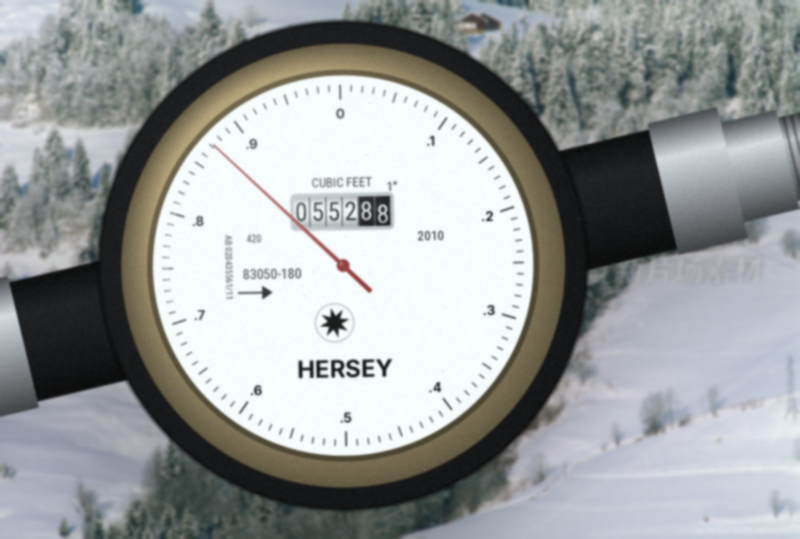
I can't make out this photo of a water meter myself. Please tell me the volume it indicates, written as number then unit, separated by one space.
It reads 55287.87 ft³
